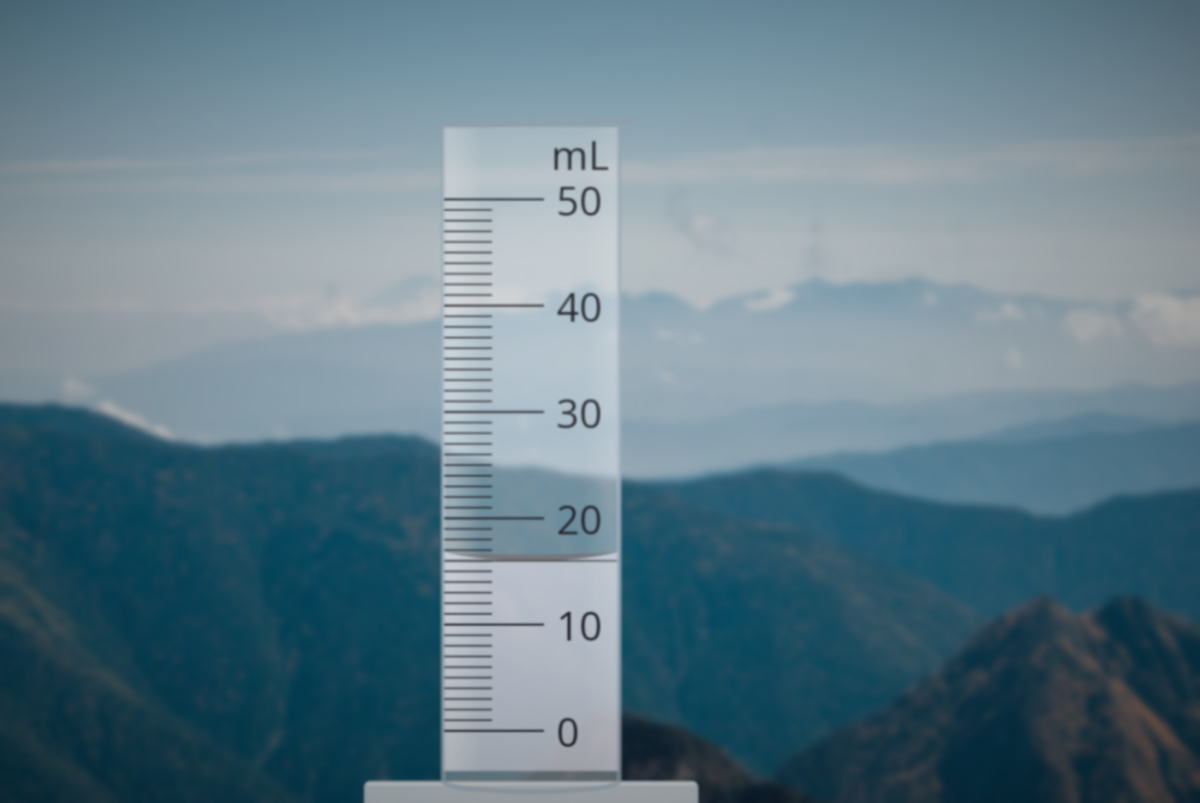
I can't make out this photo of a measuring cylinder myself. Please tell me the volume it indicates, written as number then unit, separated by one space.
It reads 16 mL
